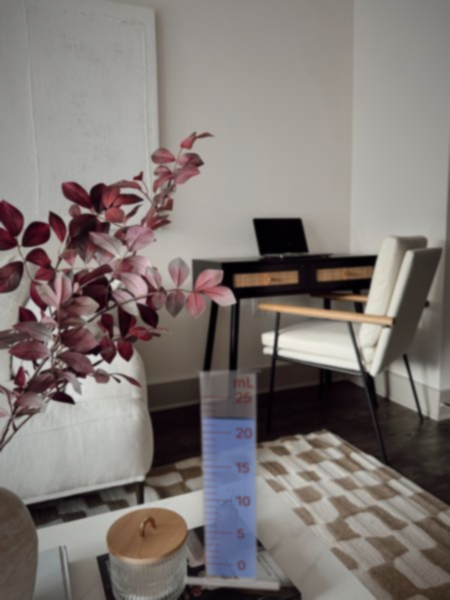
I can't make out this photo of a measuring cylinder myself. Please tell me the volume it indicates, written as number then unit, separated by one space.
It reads 22 mL
